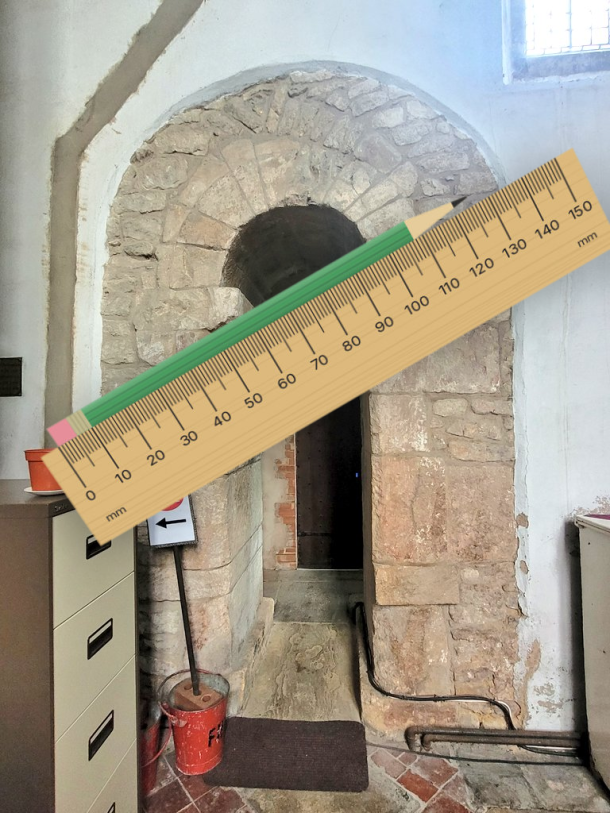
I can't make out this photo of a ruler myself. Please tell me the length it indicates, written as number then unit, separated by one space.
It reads 125 mm
